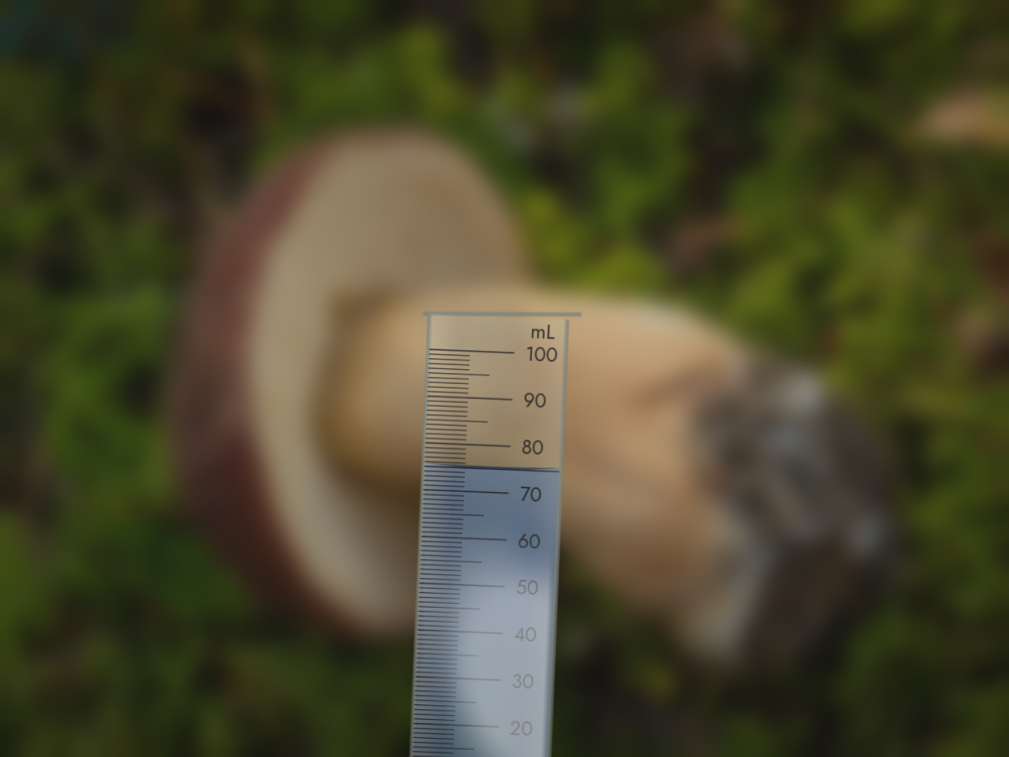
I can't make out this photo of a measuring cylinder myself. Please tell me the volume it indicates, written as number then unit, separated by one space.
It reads 75 mL
